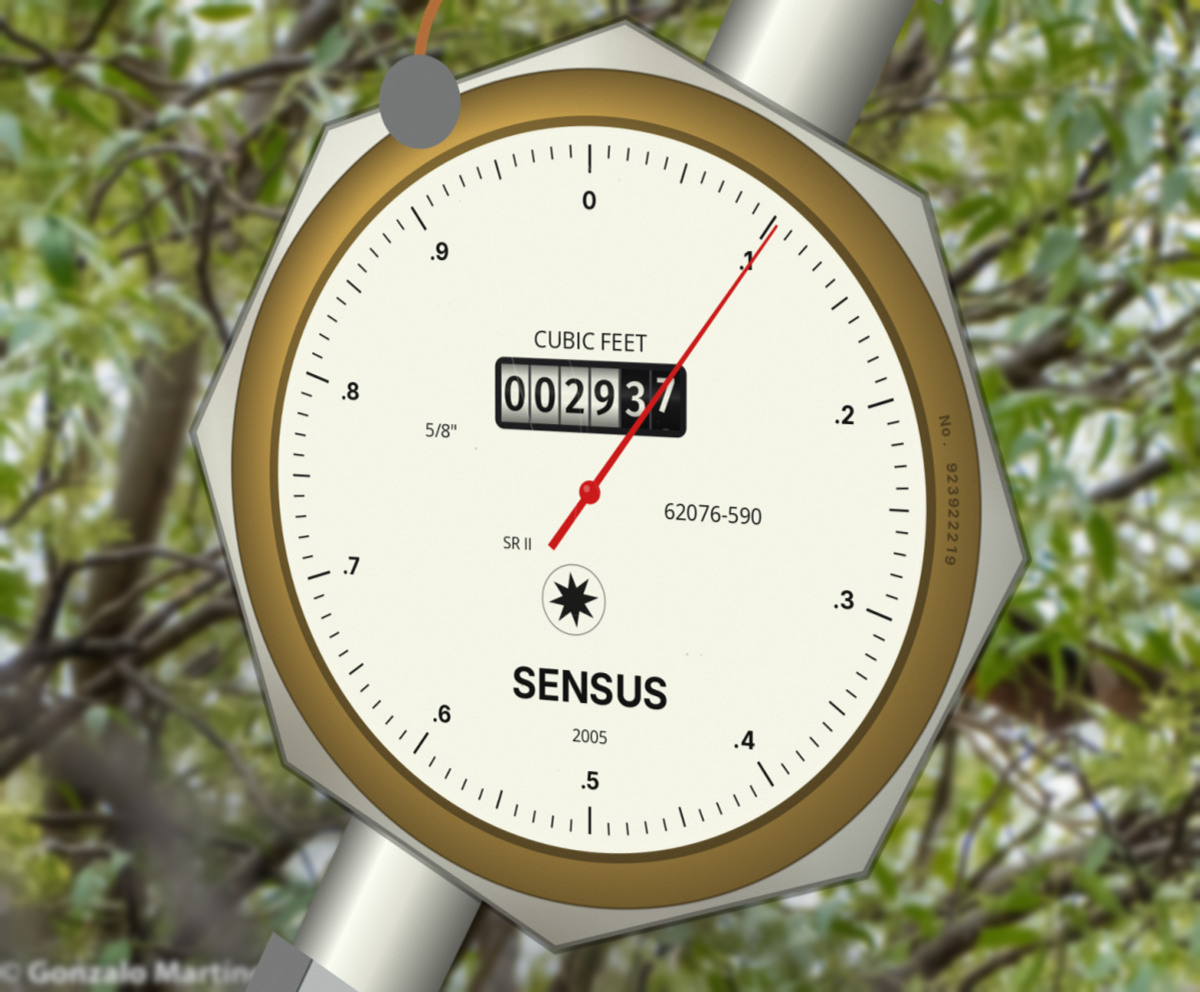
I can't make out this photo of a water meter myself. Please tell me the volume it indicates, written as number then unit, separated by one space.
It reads 2937.10 ft³
